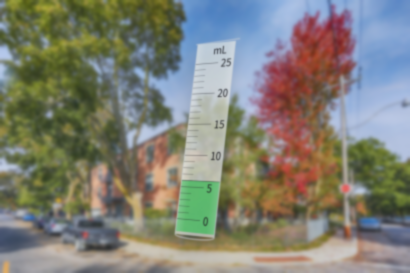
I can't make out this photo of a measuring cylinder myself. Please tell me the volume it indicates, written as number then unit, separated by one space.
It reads 6 mL
